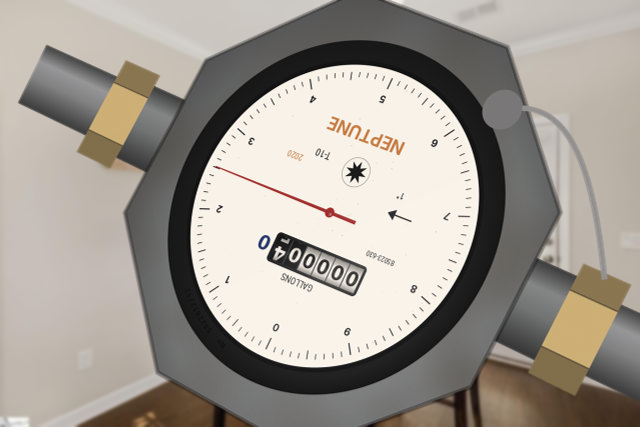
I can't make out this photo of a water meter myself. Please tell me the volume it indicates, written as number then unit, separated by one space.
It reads 42.5 gal
